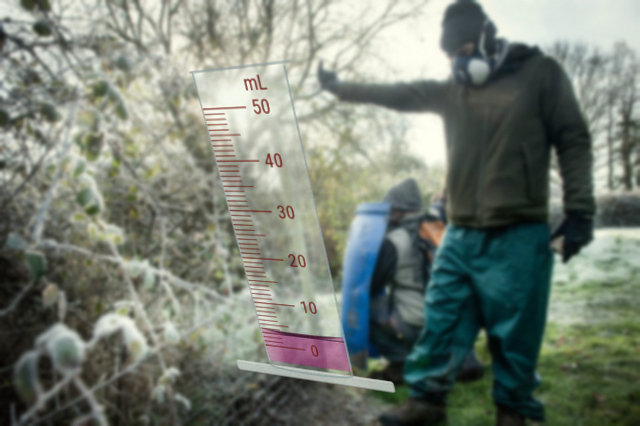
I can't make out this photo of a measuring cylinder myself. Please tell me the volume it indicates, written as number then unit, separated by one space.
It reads 3 mL
